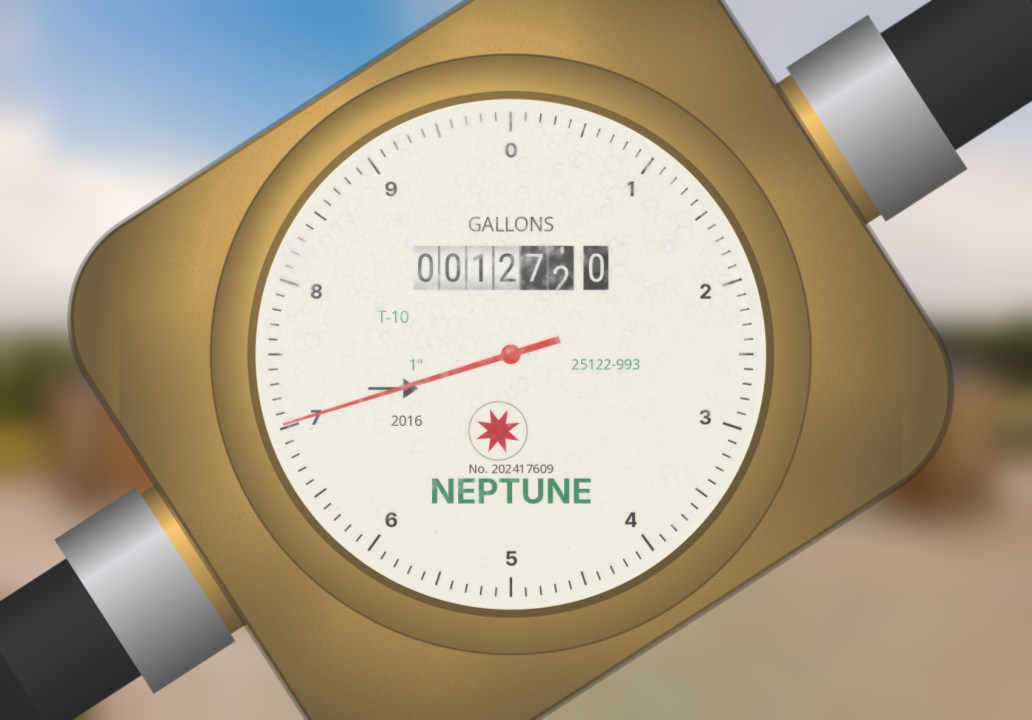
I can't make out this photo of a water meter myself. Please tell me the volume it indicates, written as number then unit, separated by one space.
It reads 12717.0 gal
